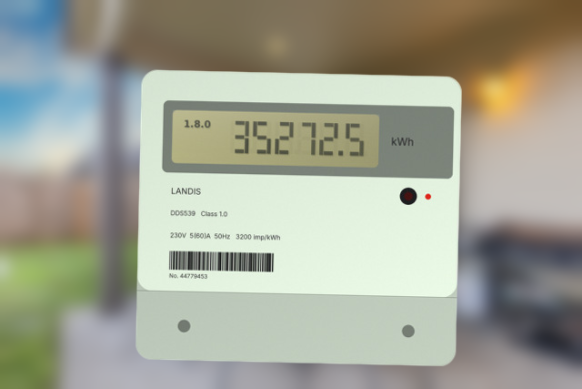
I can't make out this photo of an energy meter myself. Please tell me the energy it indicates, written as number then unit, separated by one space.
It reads 35272.5 kWh
